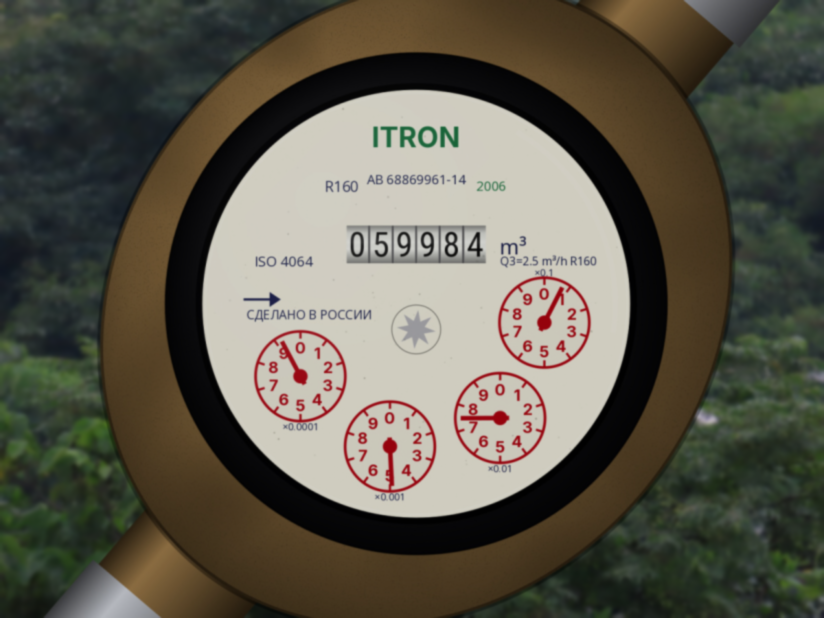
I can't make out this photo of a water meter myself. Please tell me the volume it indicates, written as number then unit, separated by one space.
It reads 59984.0749 m³
